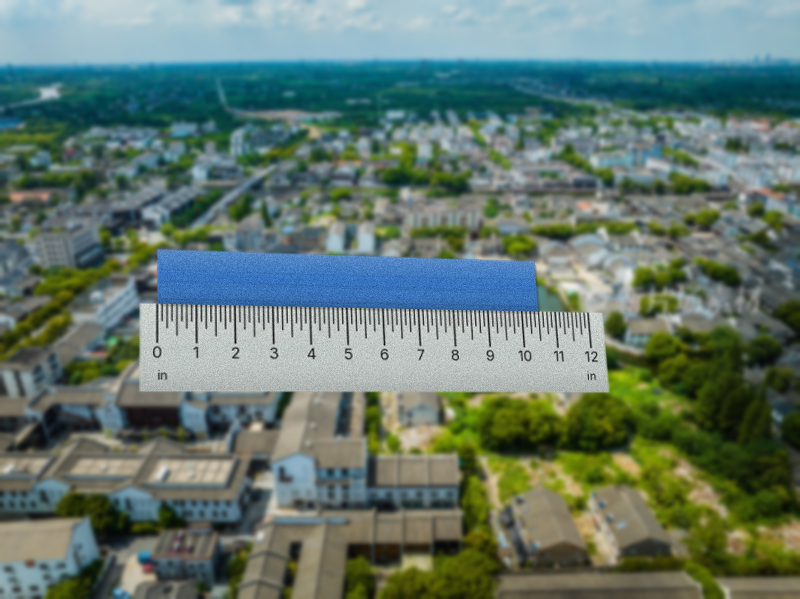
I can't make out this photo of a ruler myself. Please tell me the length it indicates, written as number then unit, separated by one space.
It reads 10.5 in
